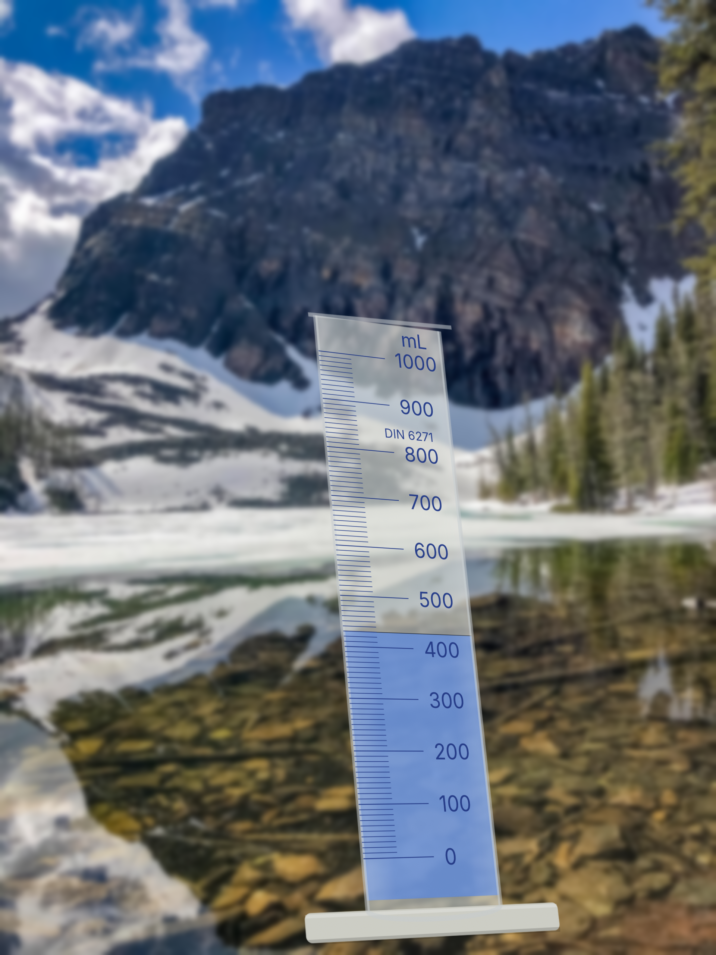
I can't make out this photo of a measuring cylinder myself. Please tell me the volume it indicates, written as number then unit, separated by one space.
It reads 430 mL
